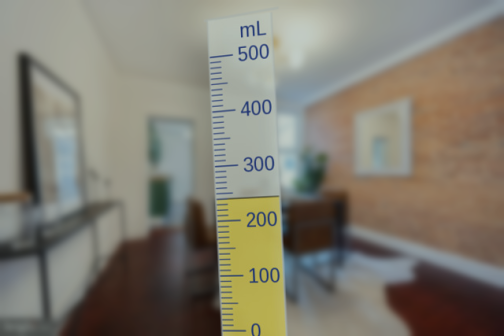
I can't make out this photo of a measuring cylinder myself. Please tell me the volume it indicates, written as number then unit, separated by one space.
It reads 240 mL
